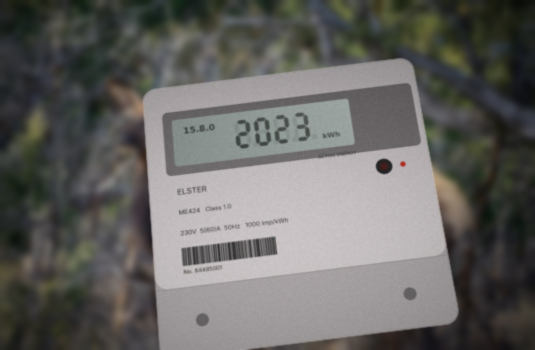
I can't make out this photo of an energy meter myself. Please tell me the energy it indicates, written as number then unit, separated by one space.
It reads 2023 kWh
